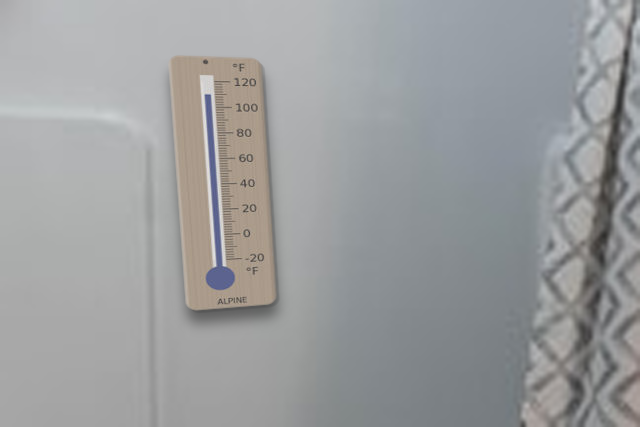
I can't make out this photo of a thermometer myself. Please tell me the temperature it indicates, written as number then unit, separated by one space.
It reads 110 °F
